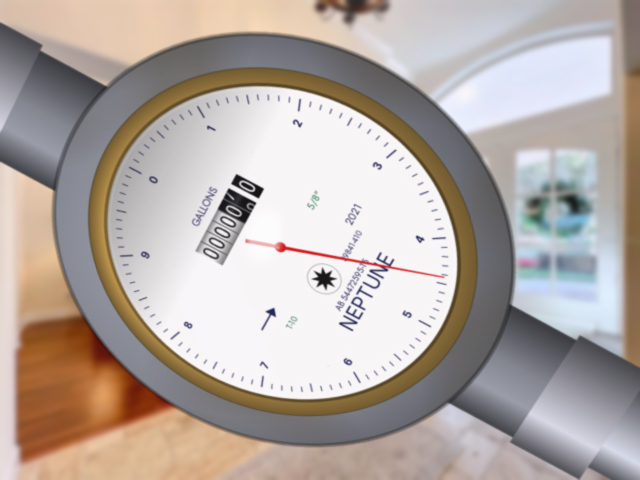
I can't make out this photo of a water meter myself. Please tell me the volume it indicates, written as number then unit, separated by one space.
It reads 74.4 gal
